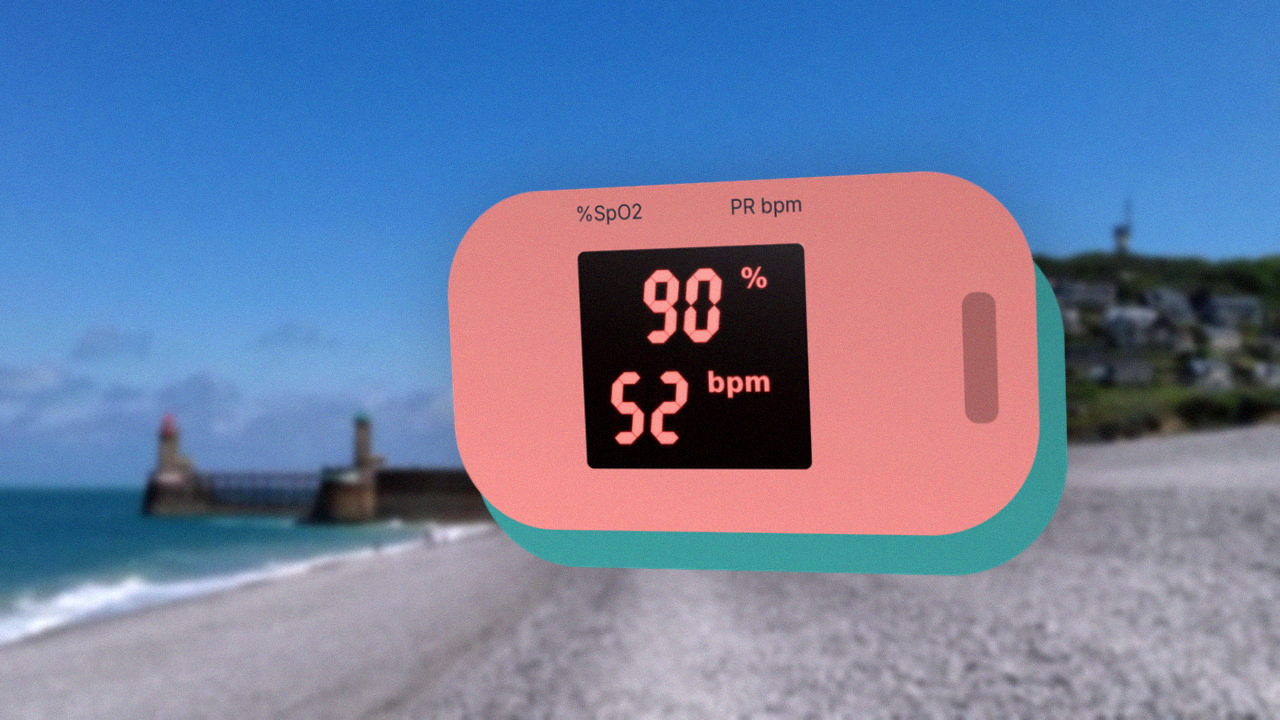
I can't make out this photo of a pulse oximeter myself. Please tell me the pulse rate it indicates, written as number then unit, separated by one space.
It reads 52 bpm
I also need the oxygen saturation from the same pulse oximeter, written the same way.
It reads 90 %
